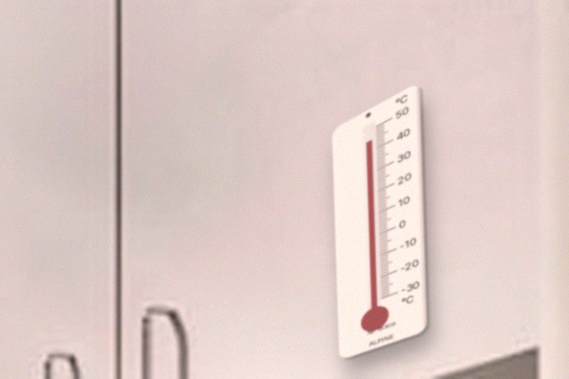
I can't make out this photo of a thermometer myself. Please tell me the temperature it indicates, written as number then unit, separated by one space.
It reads 45 °C
